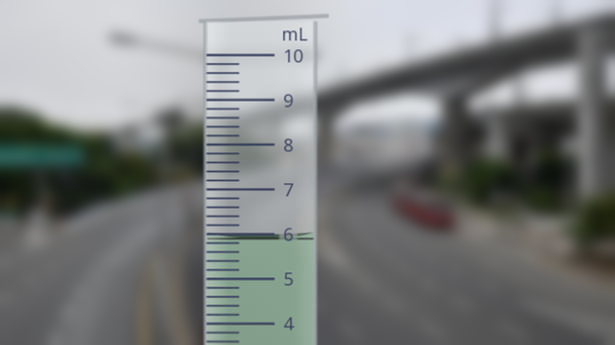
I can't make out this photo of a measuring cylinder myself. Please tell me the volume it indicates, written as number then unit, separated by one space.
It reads 5.9 mL
